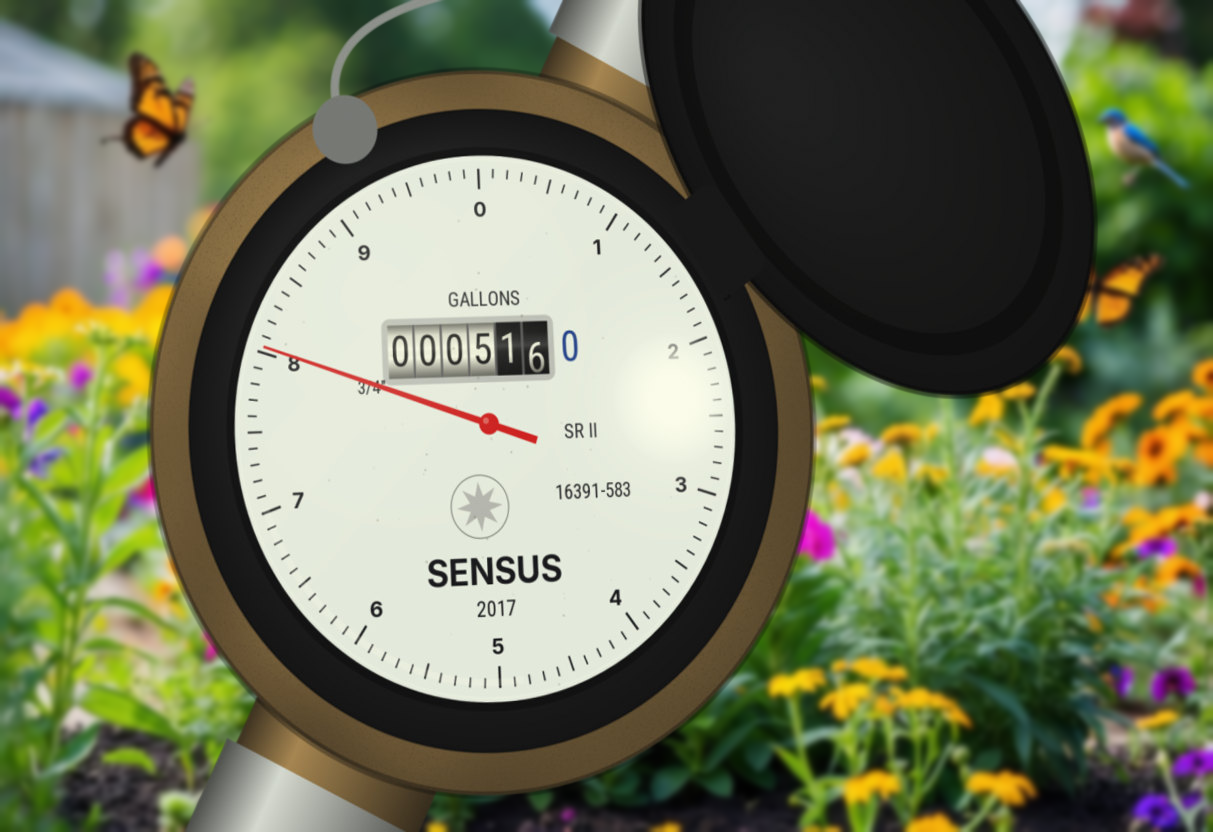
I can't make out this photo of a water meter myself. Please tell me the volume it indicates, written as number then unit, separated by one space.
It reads 5158.0 gal
